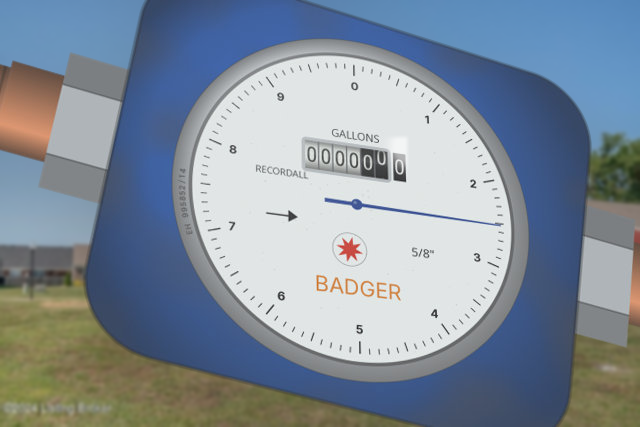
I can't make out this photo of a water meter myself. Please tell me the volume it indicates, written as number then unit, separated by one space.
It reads 2.5 gal
